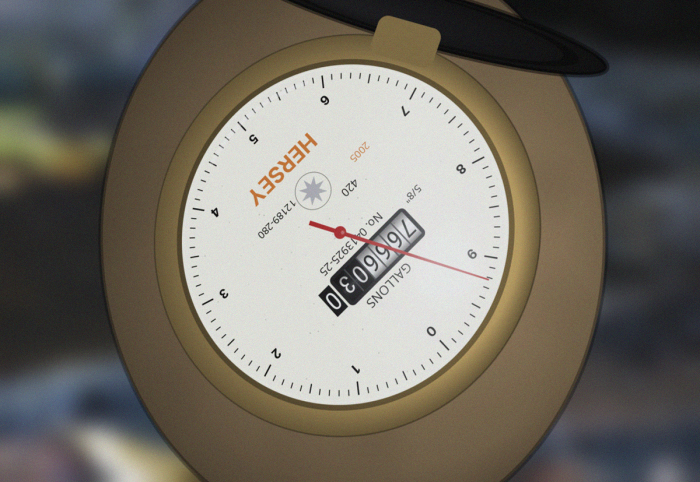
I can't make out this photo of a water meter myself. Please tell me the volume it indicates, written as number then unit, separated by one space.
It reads 7666029.2 gal
